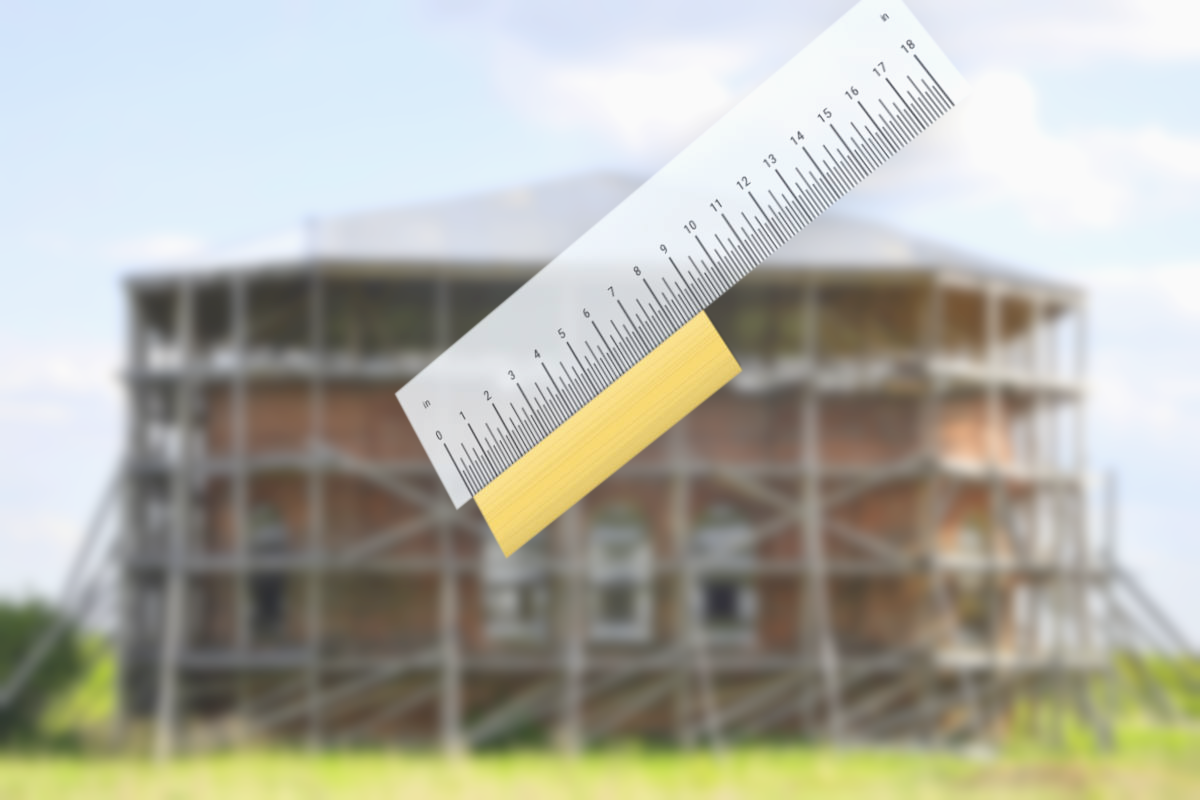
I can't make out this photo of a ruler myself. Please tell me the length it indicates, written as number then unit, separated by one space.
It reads 9 in
